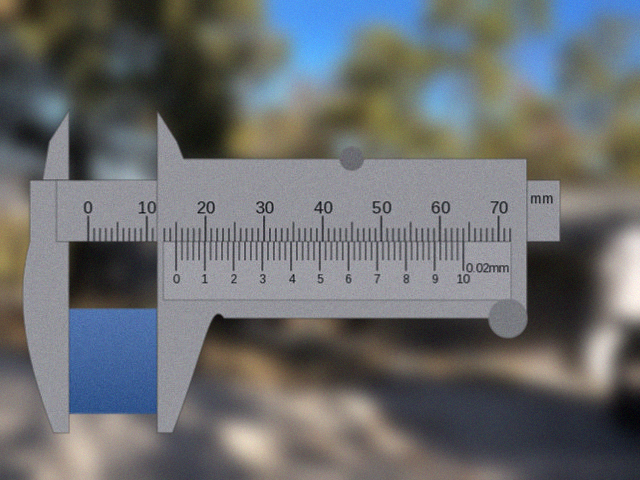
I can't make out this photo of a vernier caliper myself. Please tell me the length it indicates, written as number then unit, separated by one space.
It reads 15.0 mm
